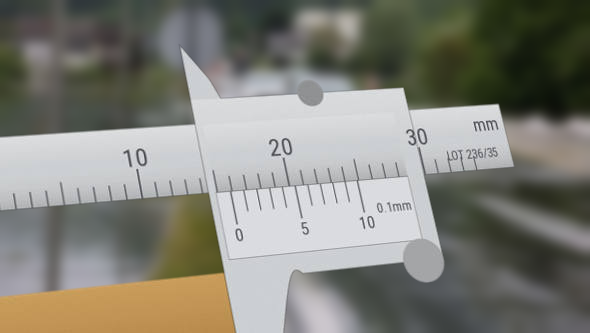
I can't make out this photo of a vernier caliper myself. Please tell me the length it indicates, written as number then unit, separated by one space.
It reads 15.9 mm
